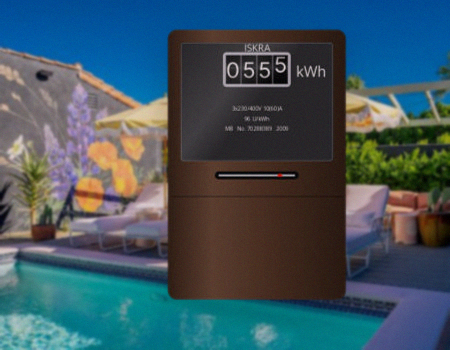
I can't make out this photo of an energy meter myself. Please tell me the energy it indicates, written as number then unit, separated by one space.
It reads 555 kWh
